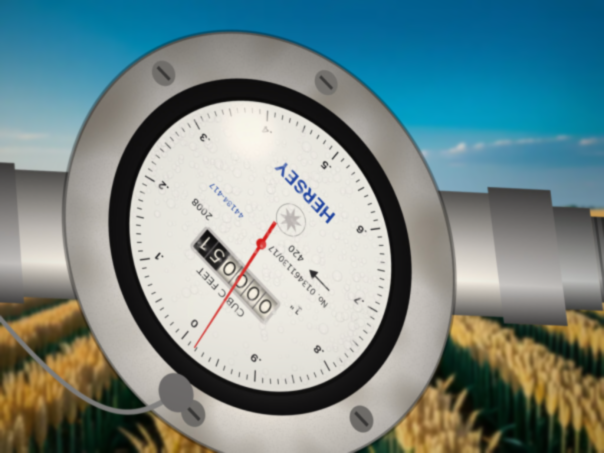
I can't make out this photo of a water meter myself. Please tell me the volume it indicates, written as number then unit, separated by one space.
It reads 50.98 ft³
